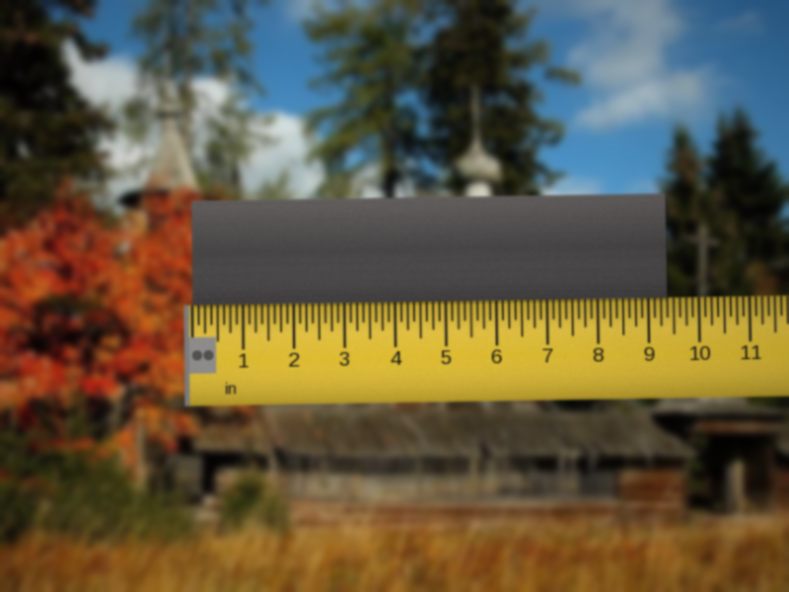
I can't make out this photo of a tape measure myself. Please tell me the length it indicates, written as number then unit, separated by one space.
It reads 9.375 in
